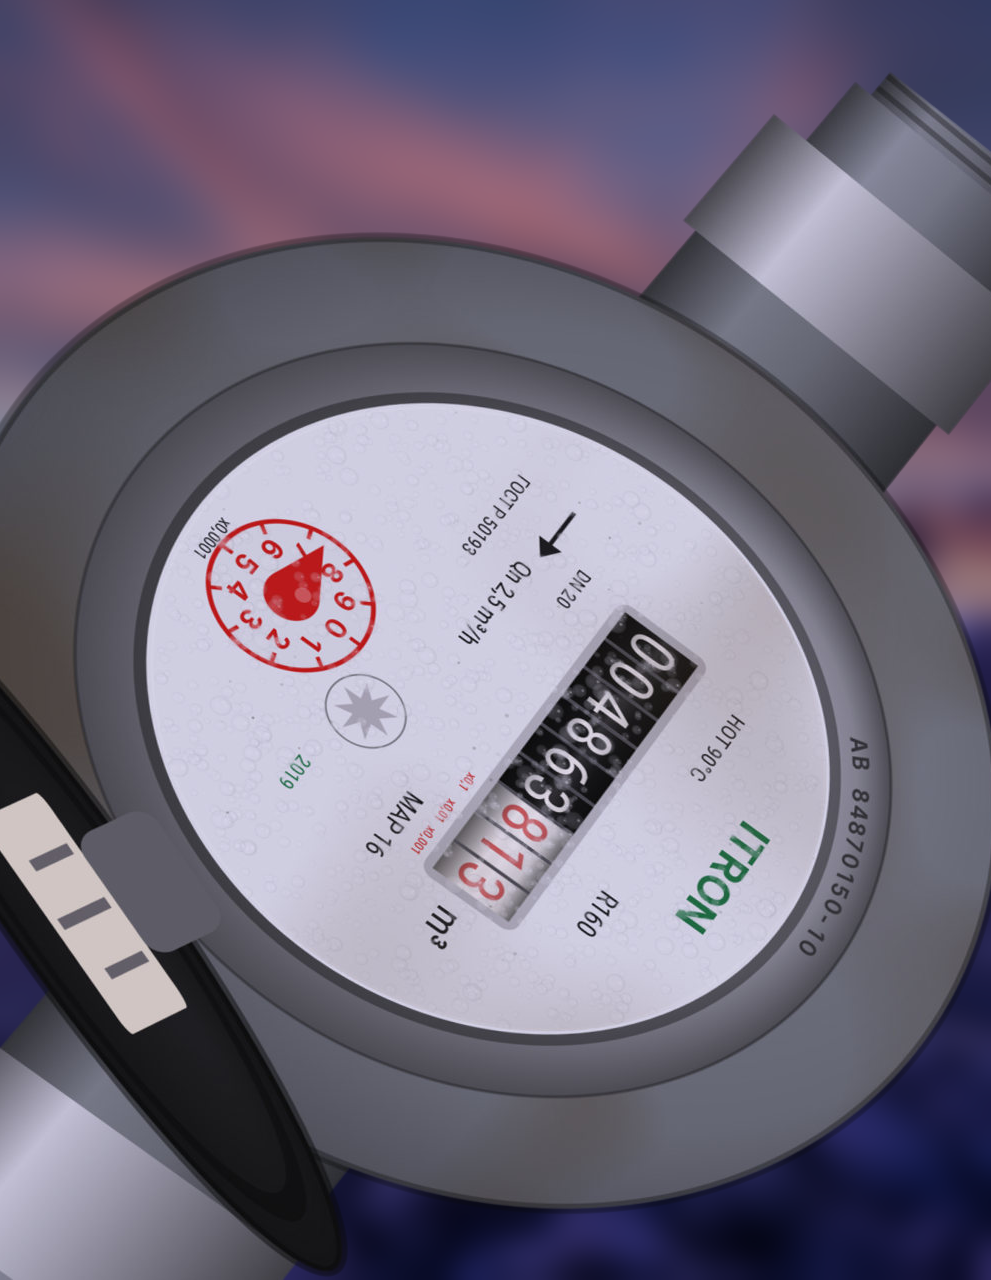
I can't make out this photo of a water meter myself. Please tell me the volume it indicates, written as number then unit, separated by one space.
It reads 4863.8137 m³
